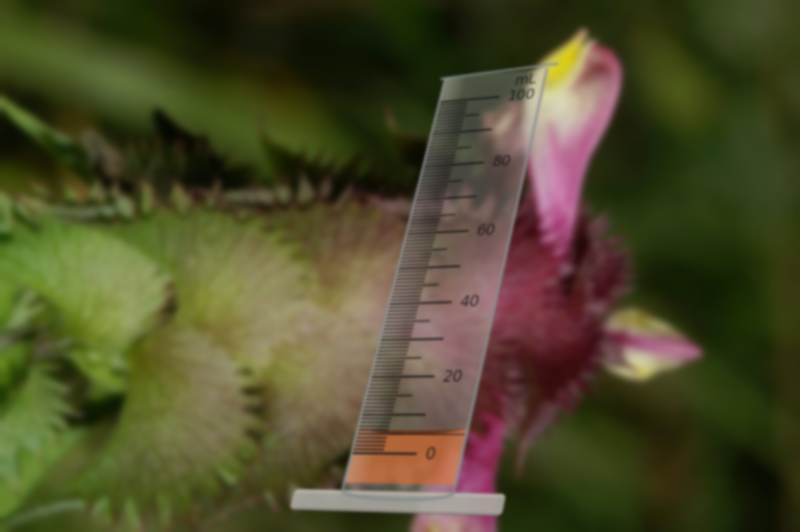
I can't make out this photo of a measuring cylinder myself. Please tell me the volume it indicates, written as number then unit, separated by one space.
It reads 5 mL
